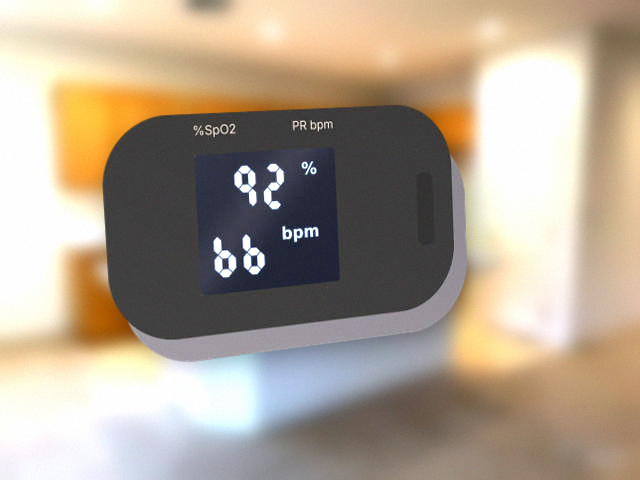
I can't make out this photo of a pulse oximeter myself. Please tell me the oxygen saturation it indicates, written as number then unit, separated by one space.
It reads 92 %
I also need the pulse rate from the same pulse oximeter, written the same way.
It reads 66 bpm
